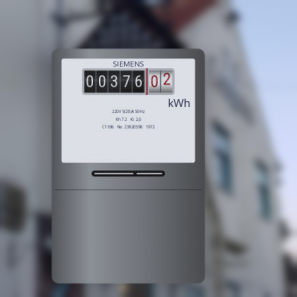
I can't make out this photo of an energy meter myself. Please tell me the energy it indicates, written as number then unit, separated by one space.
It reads 376.02 kWh
